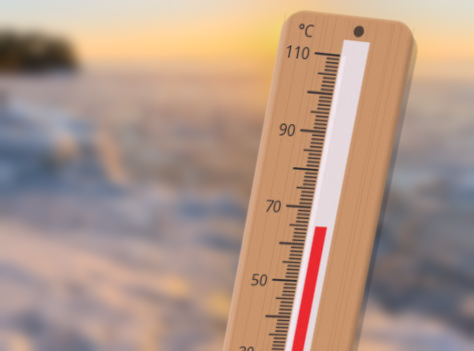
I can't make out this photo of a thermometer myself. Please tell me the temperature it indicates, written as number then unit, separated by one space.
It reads 65 °C
